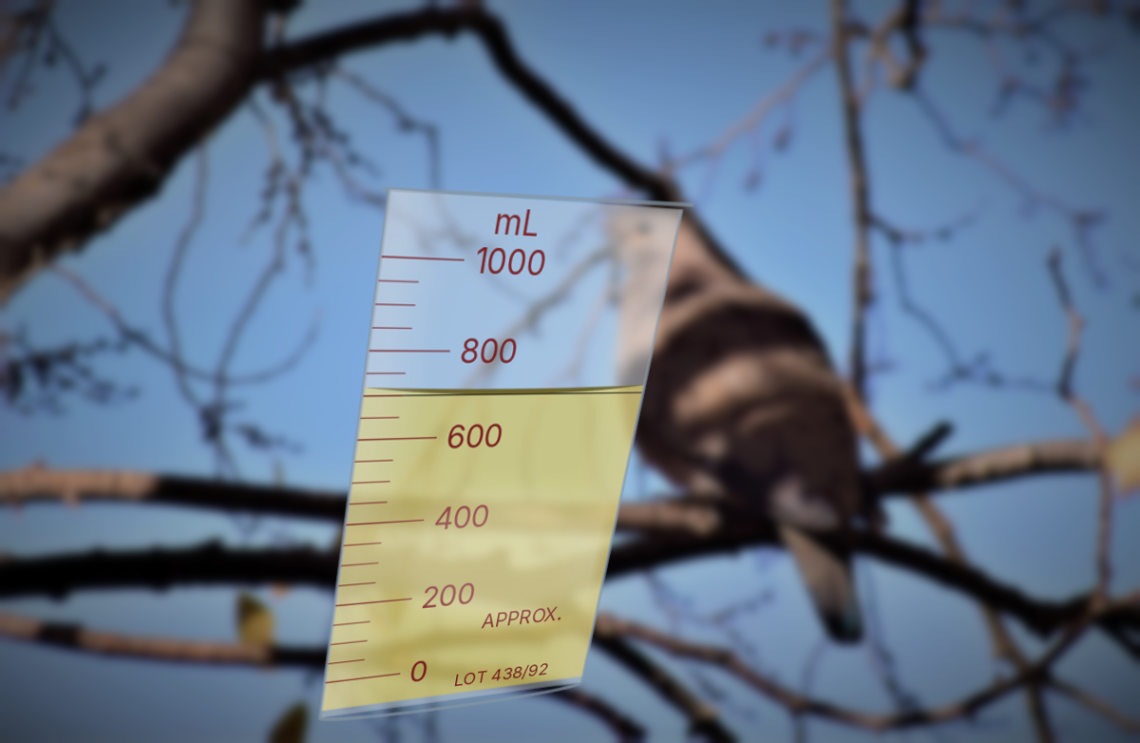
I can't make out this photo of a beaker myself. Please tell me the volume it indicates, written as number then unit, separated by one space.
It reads 700 mL
